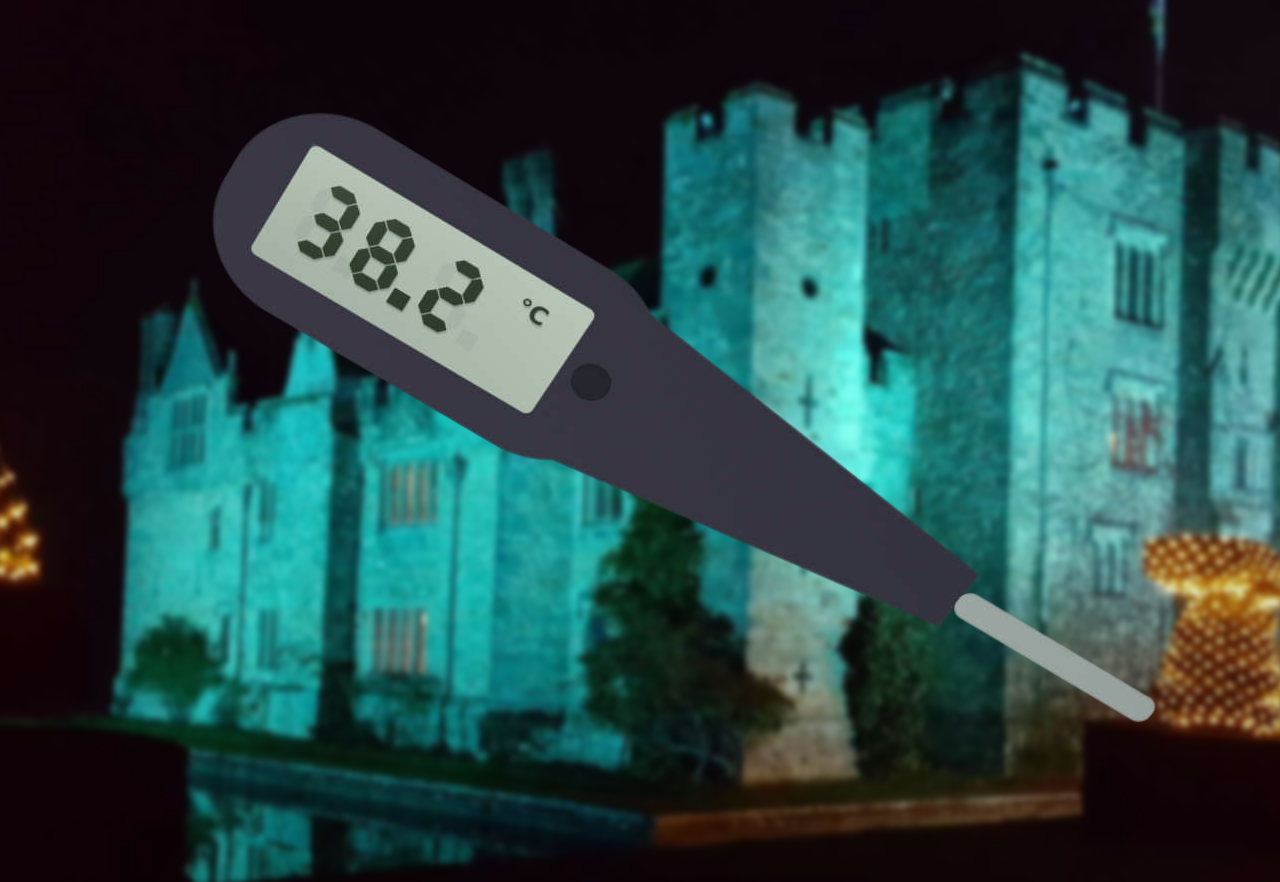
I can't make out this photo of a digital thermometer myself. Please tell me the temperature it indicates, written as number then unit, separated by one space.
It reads 38.2 °C
